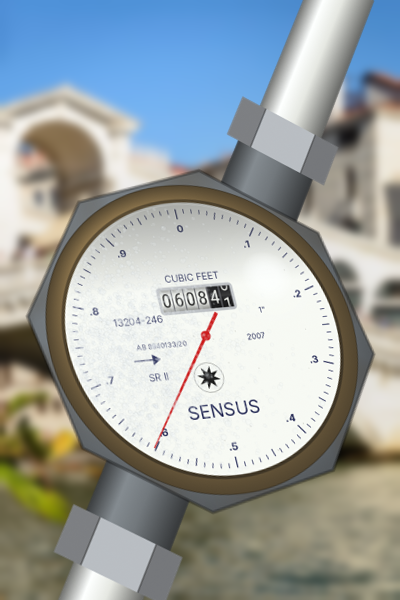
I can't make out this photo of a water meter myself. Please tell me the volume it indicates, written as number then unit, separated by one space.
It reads 60840.60 ft³
